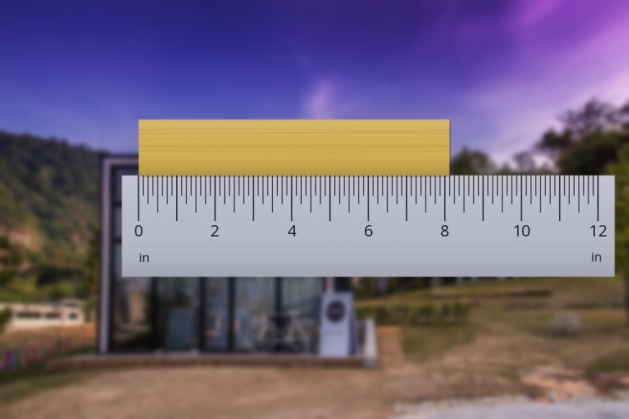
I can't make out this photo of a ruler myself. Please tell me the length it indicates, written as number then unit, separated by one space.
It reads 8.125 in
